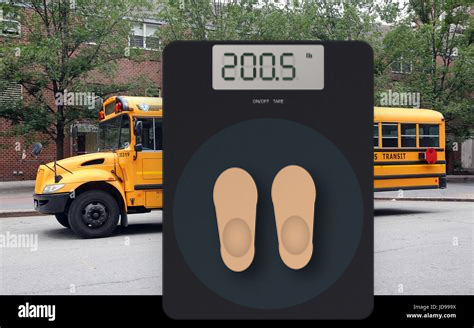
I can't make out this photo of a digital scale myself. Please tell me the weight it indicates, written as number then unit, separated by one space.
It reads 200.5 lb
